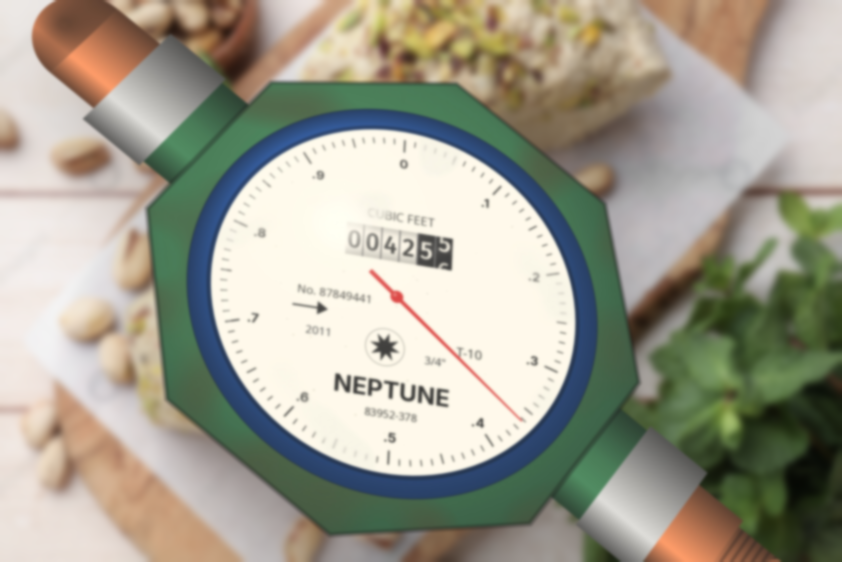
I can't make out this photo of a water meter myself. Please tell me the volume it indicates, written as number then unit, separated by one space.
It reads 4255.36 ft³
